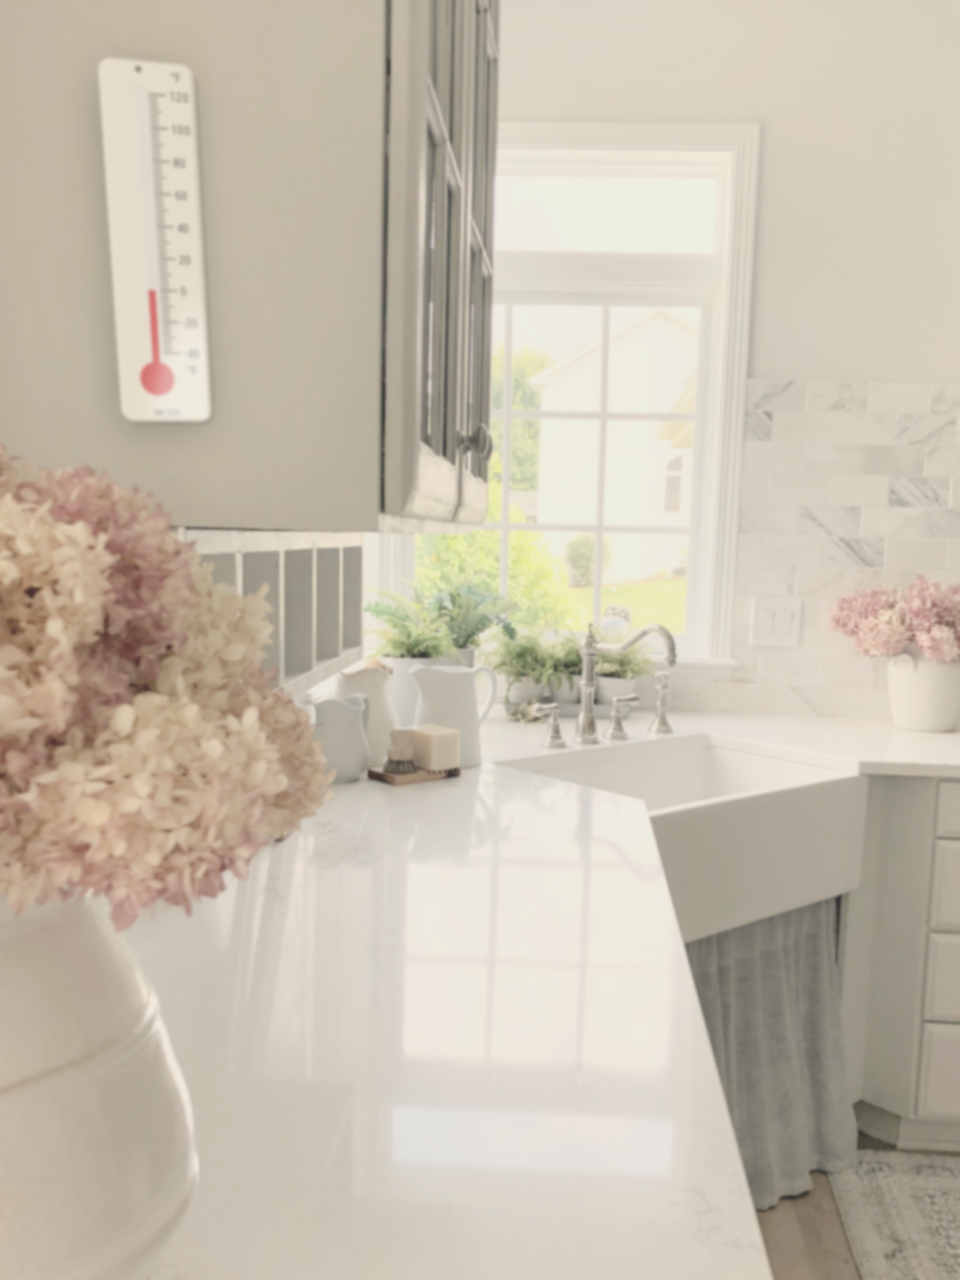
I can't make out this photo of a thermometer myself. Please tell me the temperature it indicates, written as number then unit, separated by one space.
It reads 0 °F
